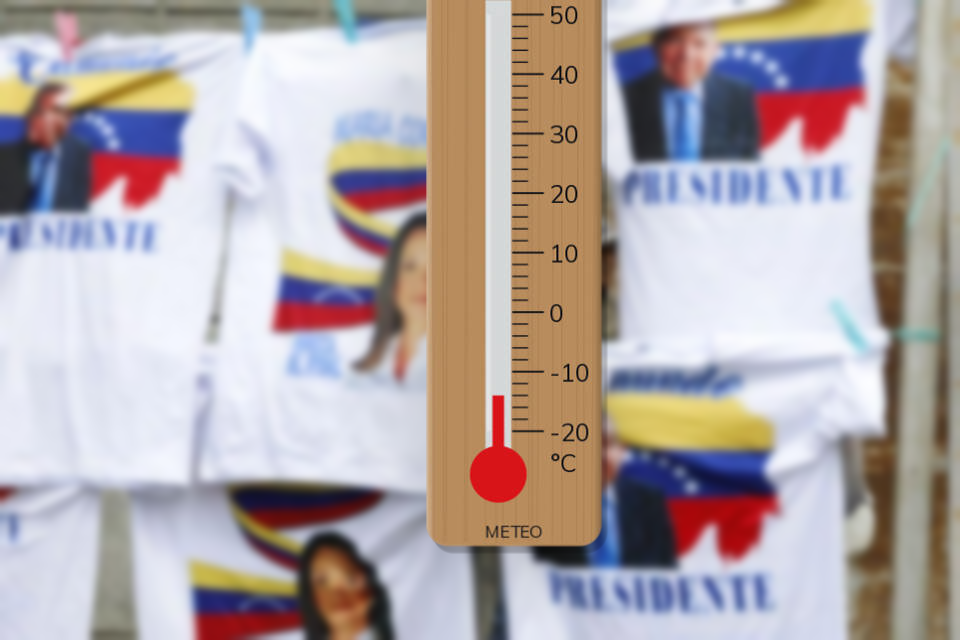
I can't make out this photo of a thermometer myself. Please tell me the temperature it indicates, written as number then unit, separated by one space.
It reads -14 °C
